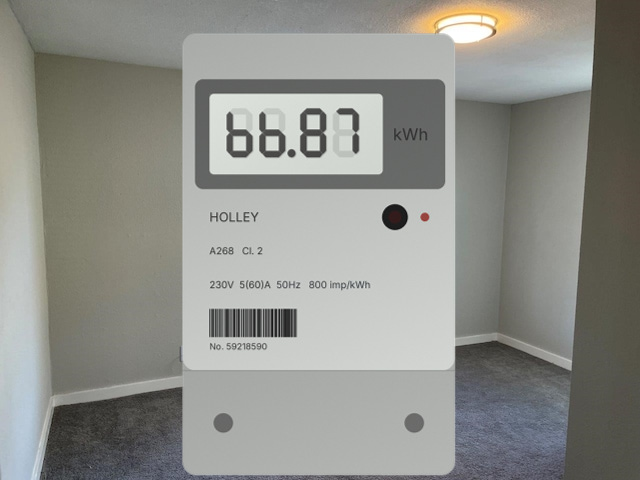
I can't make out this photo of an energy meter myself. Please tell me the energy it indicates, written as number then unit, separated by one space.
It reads 66.87 kWh
